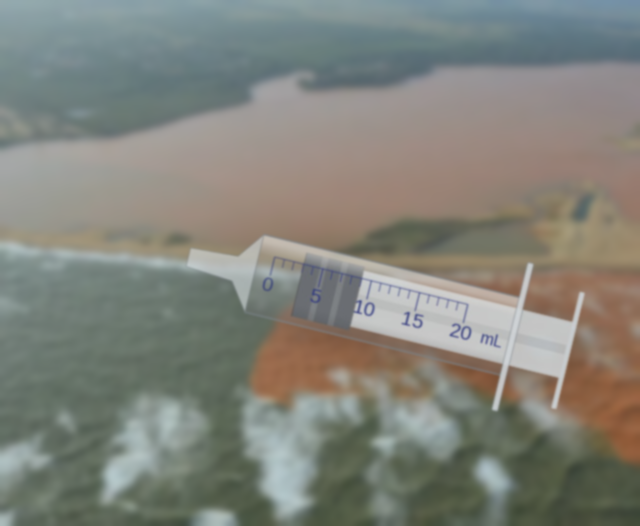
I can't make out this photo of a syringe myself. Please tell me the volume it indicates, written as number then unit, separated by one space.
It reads 3 mL
